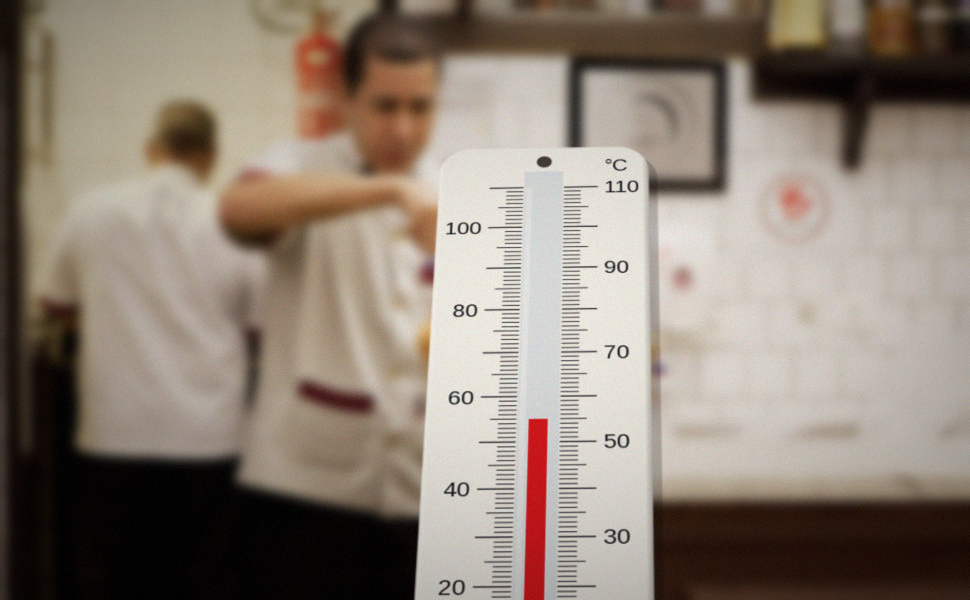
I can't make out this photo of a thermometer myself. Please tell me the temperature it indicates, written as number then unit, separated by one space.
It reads 55 °C
